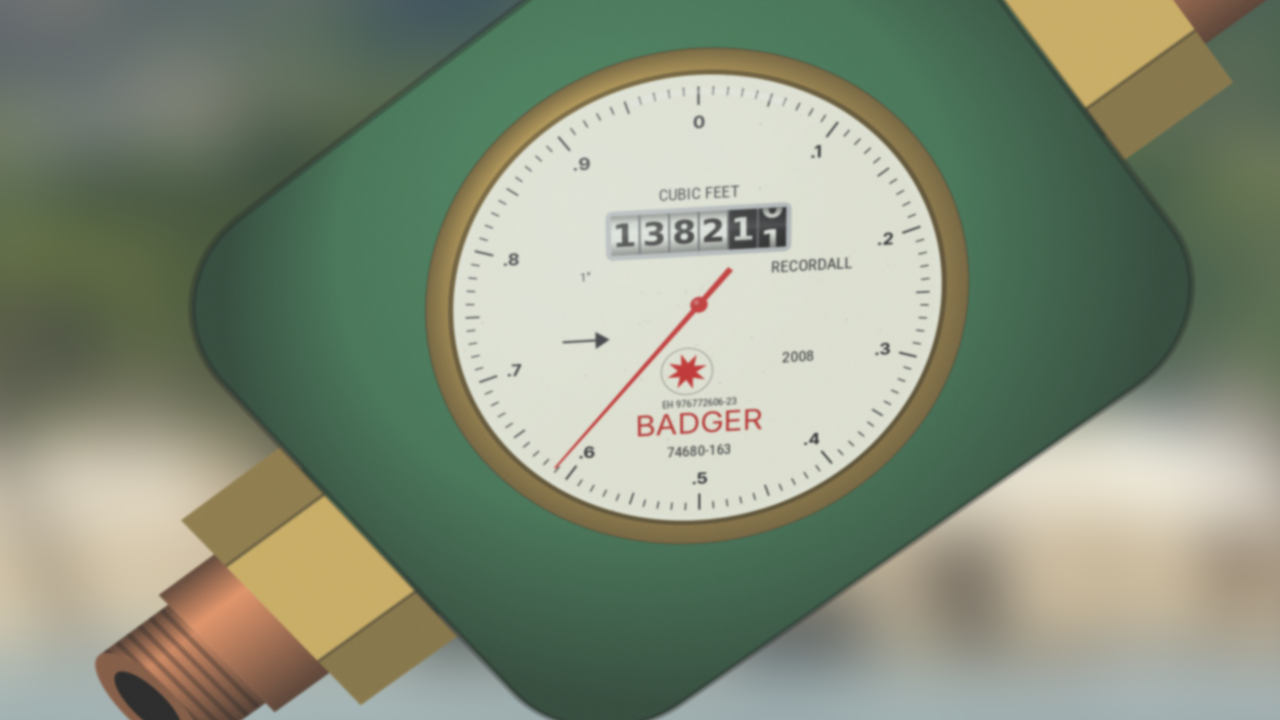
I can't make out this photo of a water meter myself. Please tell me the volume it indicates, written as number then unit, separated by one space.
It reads 138210.61 ft³
